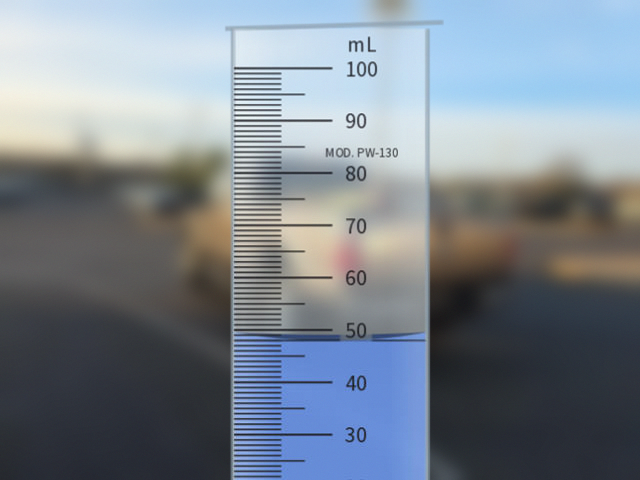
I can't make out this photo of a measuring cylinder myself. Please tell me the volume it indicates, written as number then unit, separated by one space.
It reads 48 mL
